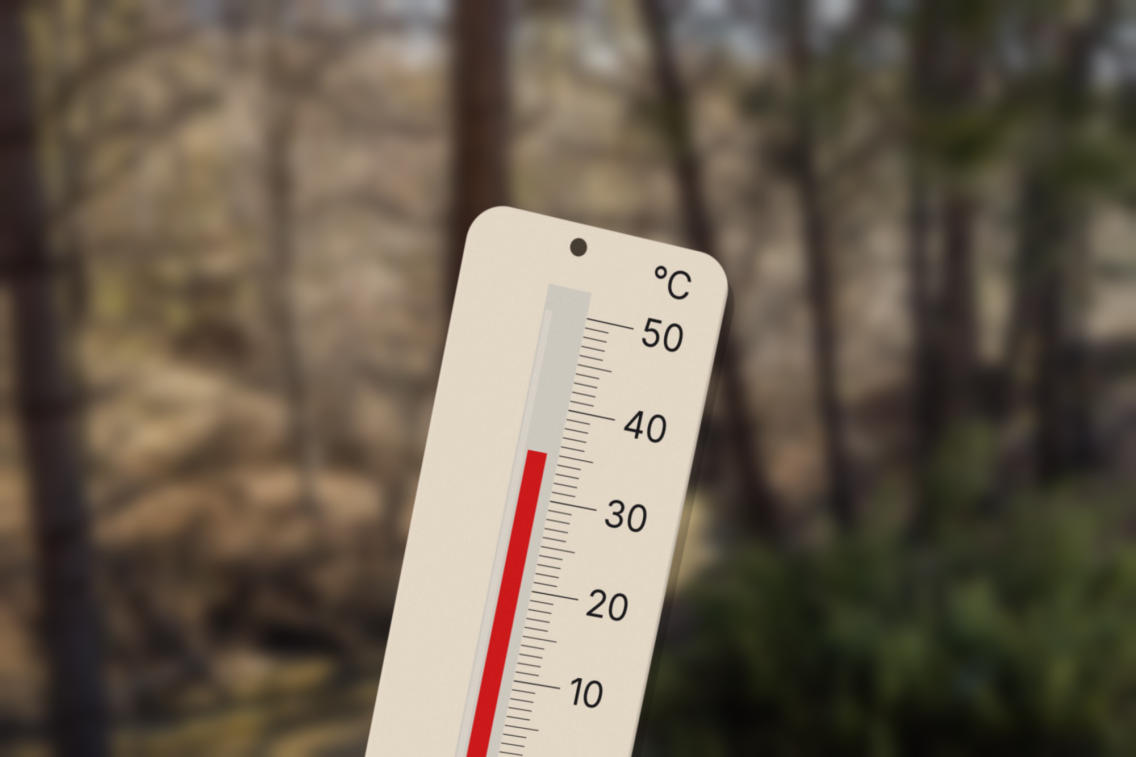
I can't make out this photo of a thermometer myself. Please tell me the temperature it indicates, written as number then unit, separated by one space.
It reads 35 °C
